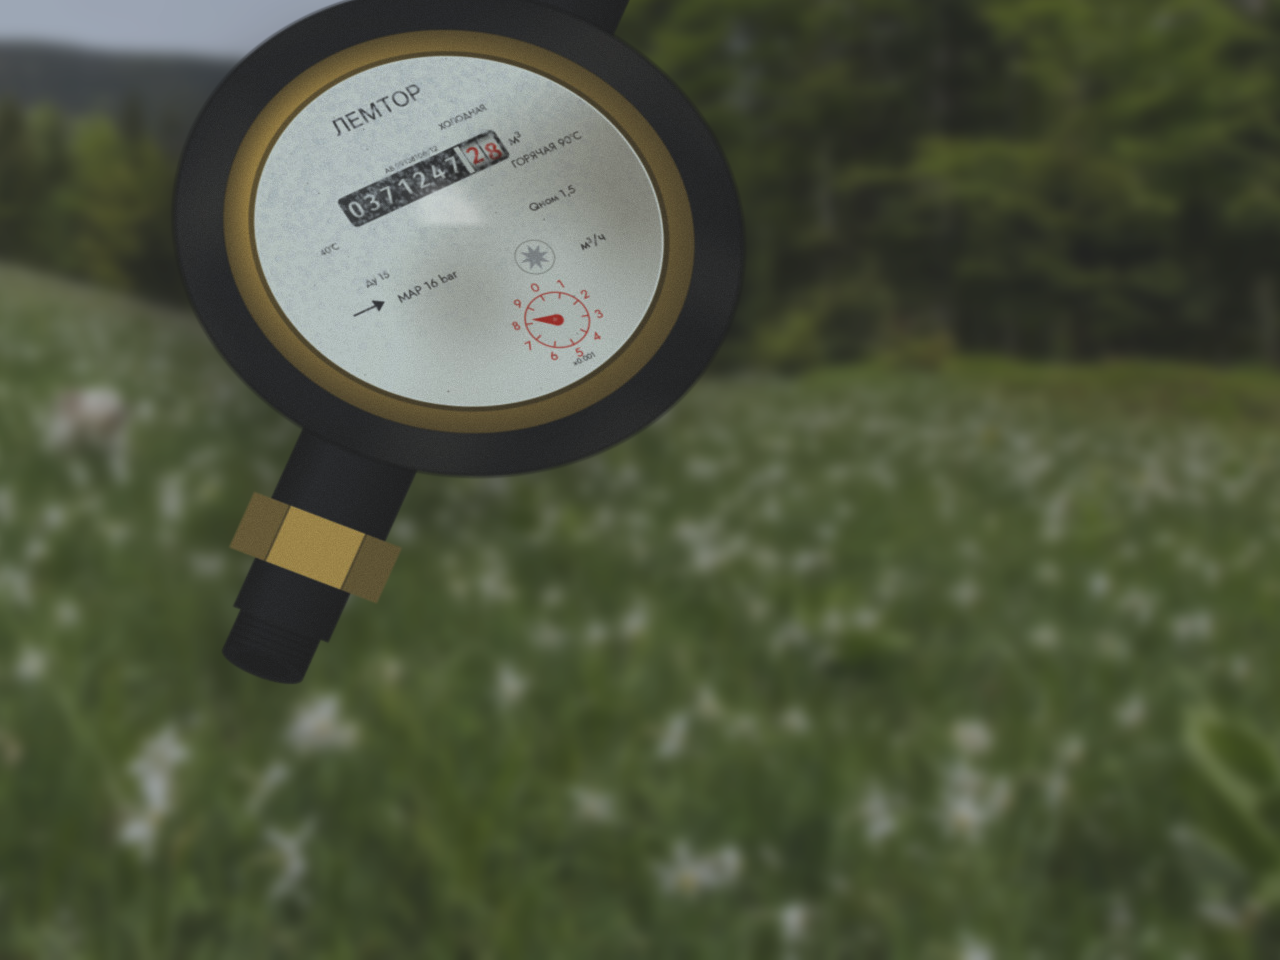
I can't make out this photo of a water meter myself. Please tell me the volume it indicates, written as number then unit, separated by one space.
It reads 371247.278 m³
